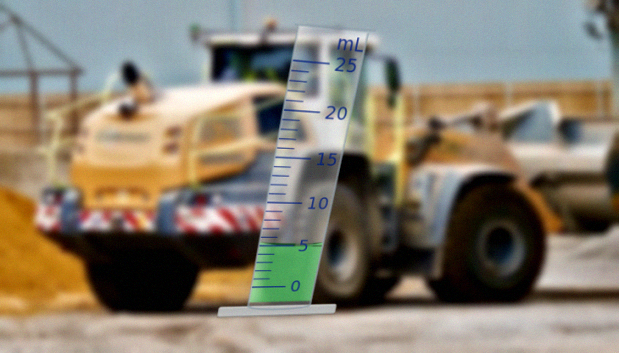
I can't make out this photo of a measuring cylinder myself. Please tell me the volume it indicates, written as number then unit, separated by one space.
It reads 5 mL
